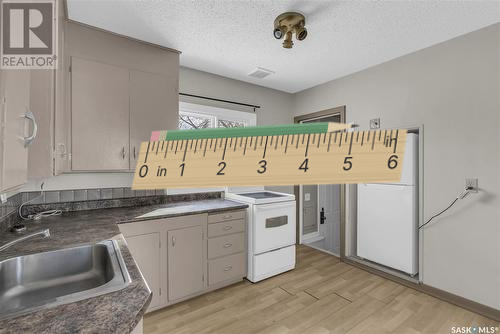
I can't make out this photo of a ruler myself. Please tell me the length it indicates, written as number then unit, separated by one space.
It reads 5.125 in
